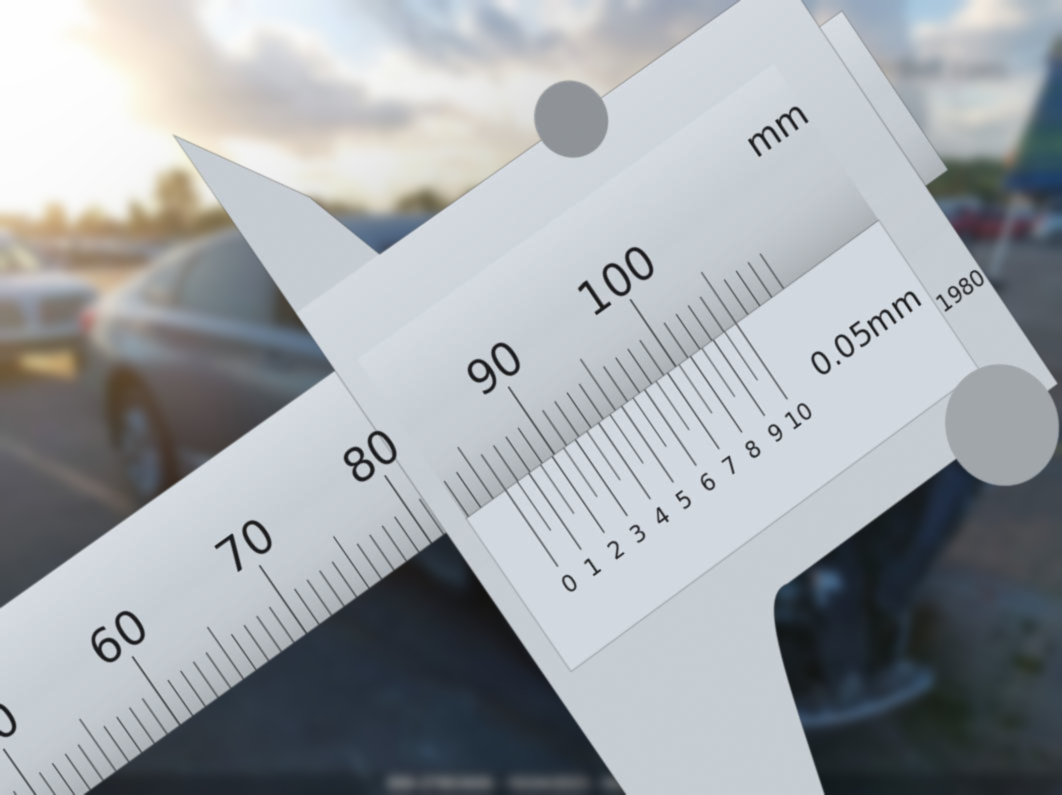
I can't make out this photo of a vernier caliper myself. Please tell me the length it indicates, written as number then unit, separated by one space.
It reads 86.0 mm
